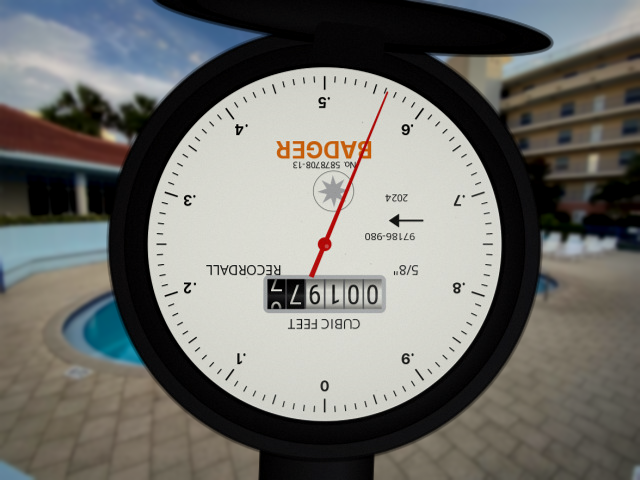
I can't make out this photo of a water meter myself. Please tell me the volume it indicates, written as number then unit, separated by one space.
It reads 1976.56 ft³
